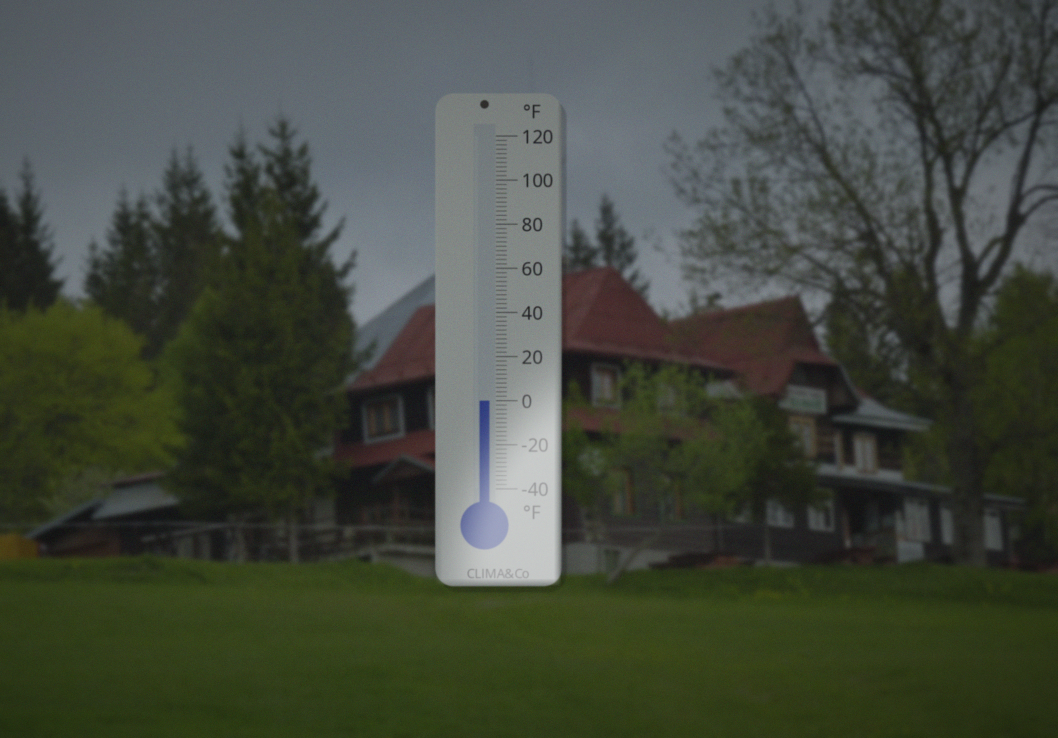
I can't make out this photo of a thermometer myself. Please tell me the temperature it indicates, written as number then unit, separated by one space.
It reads 0 °F
